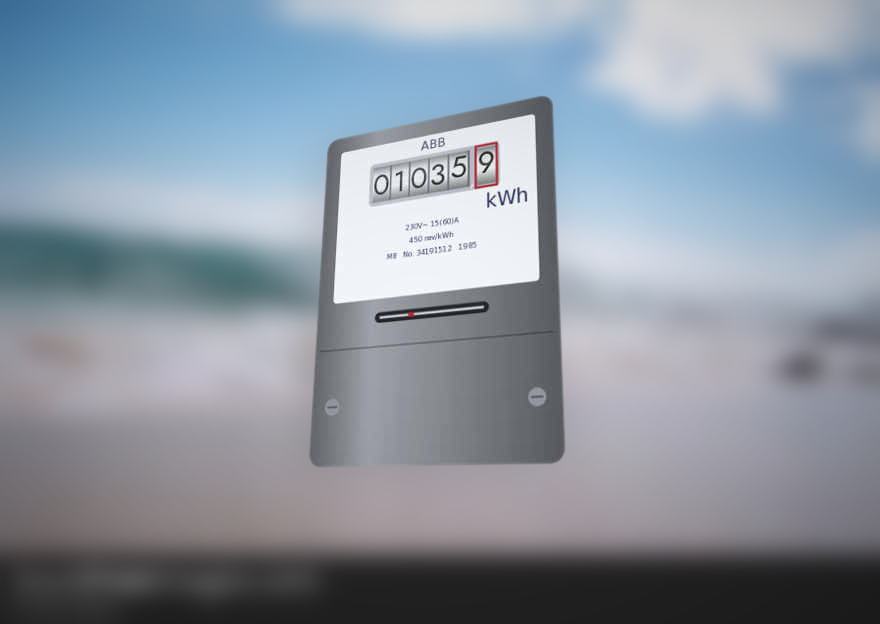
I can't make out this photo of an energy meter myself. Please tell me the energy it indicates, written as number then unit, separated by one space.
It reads 1035.9 kWh
